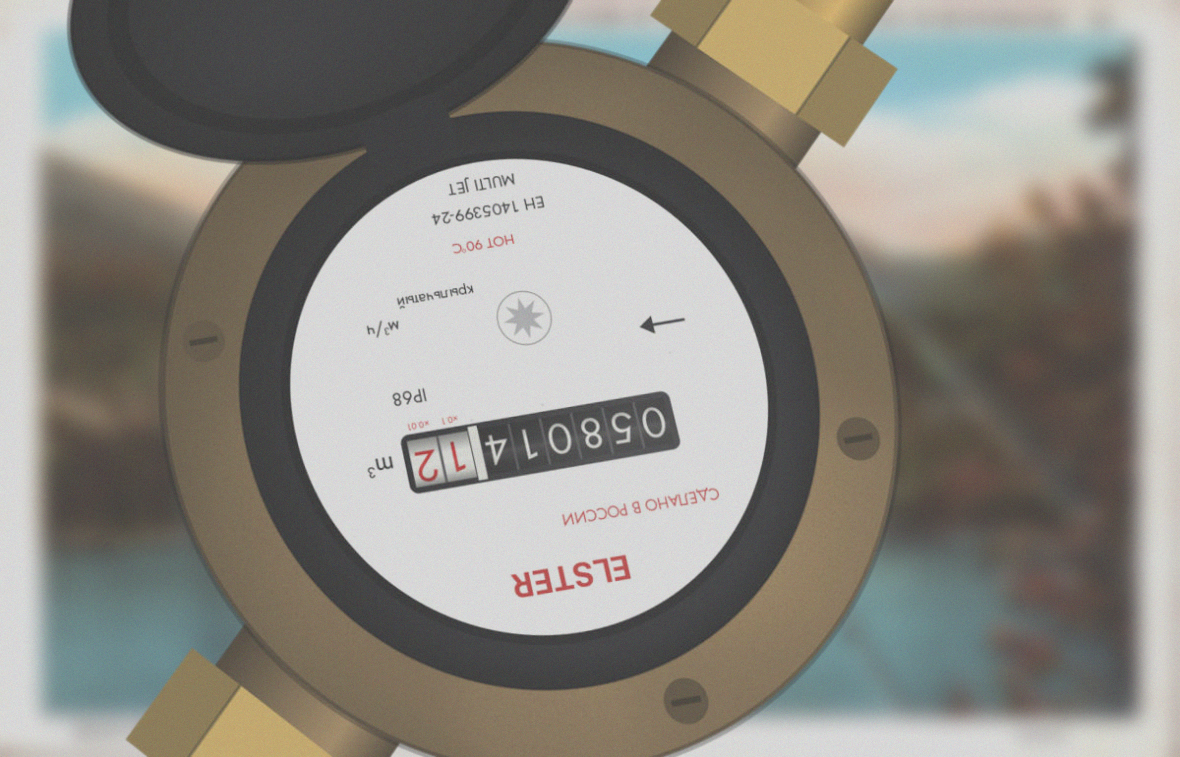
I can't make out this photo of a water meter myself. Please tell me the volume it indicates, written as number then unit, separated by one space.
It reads 58014.12 m³
